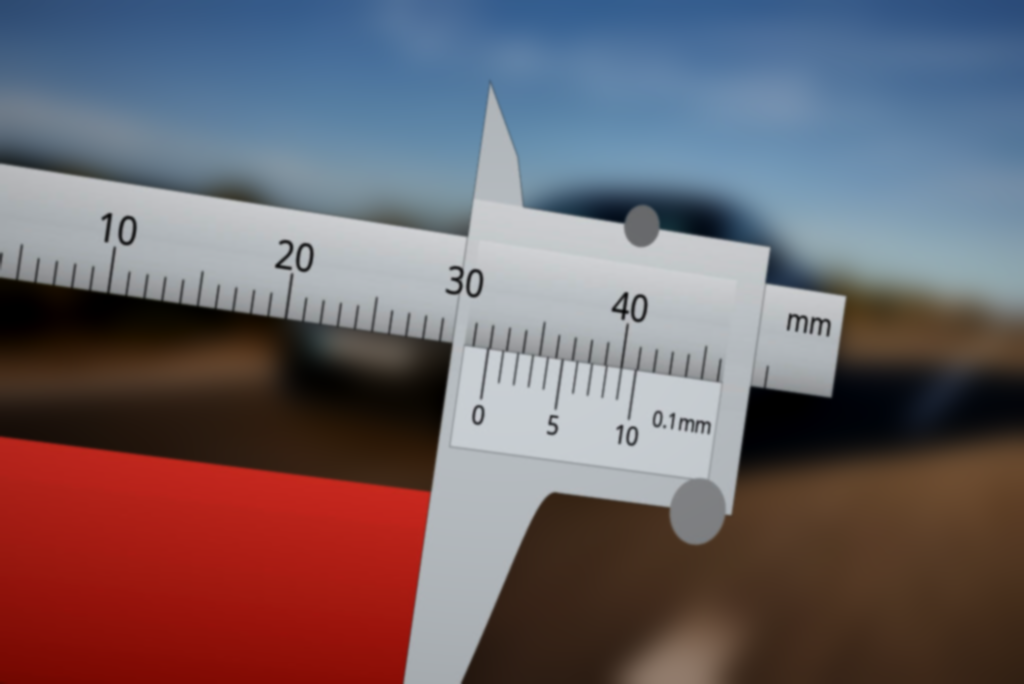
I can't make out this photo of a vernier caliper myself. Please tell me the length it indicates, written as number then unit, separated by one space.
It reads 31.9 mm
